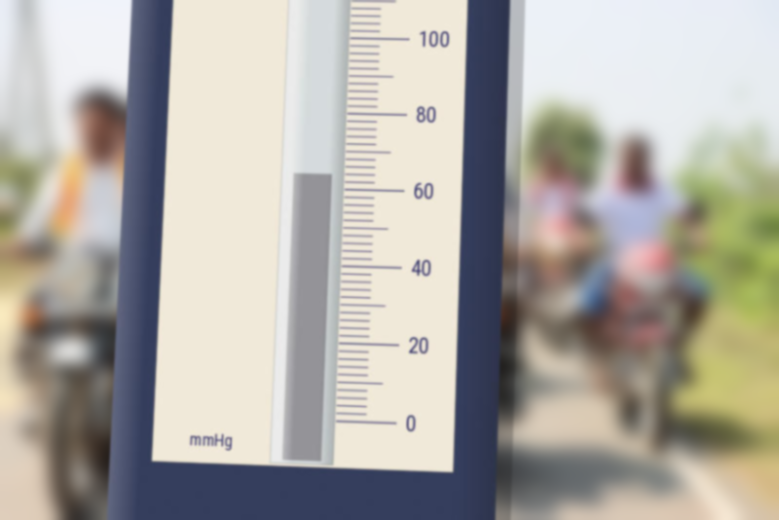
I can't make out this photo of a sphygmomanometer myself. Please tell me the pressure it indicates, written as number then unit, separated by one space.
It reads 64 mmHg
